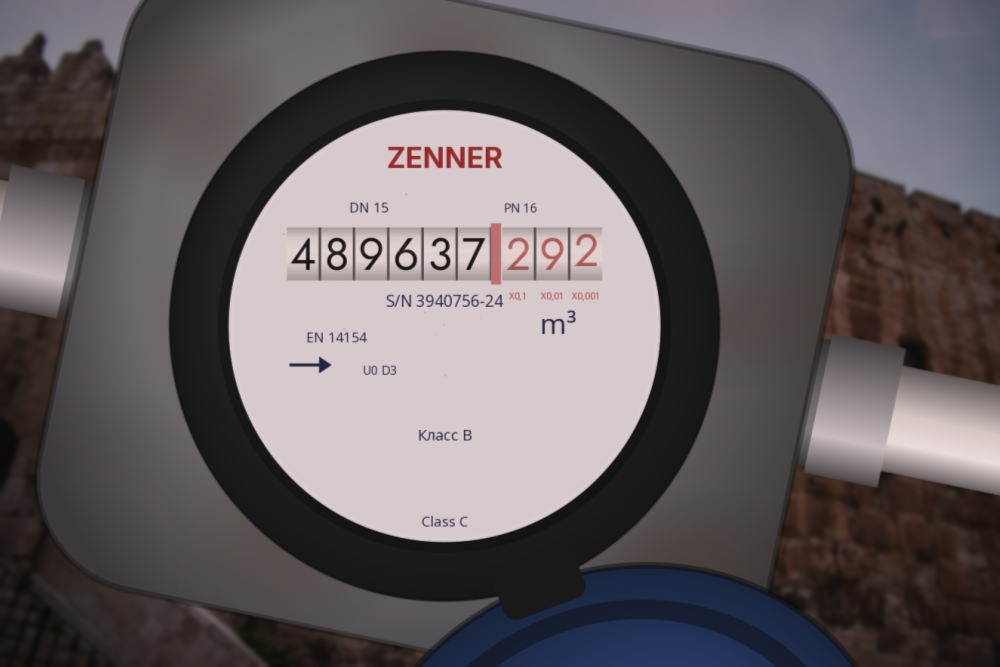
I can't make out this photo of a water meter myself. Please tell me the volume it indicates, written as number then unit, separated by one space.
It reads 489637.292 m³
